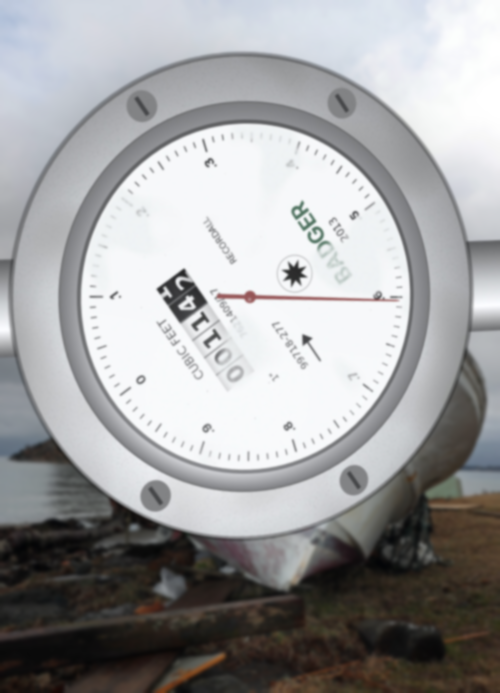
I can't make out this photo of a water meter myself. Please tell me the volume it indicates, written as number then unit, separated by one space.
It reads 1141.60 ft³
